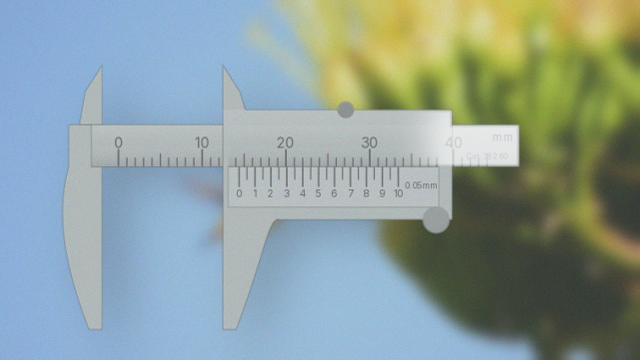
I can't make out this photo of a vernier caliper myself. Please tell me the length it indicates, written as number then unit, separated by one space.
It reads 14.4 mm
